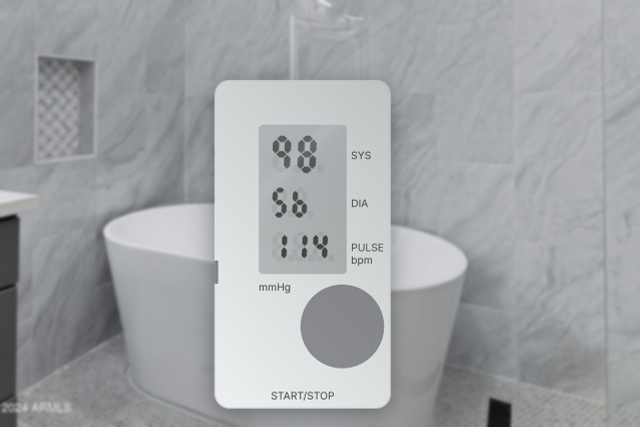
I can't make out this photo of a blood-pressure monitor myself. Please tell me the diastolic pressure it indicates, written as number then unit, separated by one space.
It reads 56 mmHg
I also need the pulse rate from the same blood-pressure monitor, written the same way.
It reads 114 bpm
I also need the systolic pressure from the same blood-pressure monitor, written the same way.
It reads 98 mmHg
